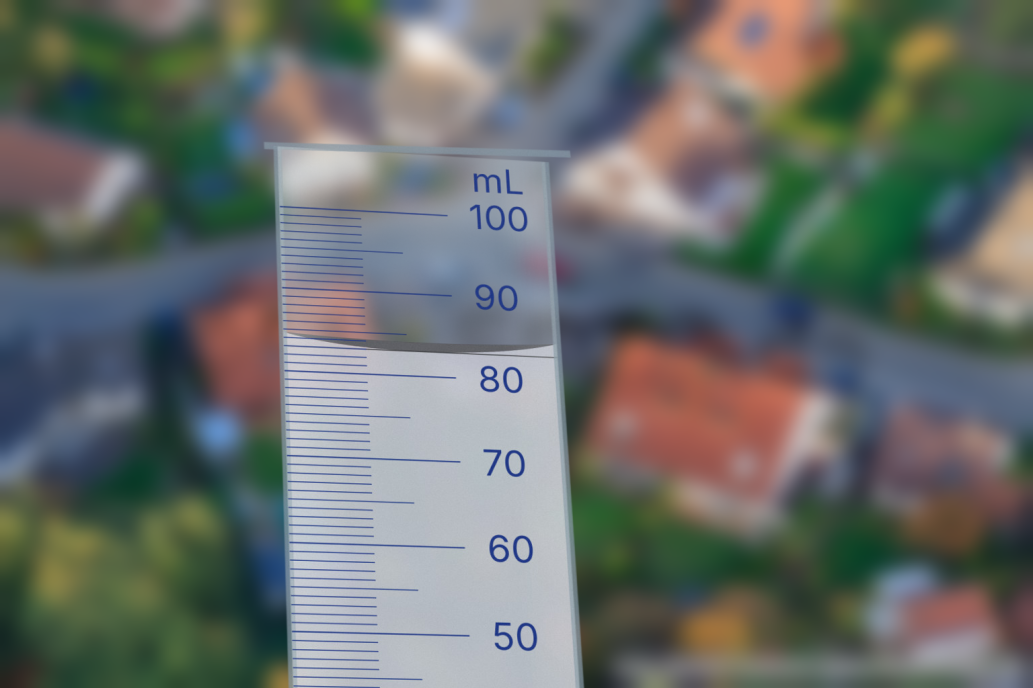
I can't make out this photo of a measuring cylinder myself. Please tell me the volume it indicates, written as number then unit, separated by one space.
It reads 83 mL
